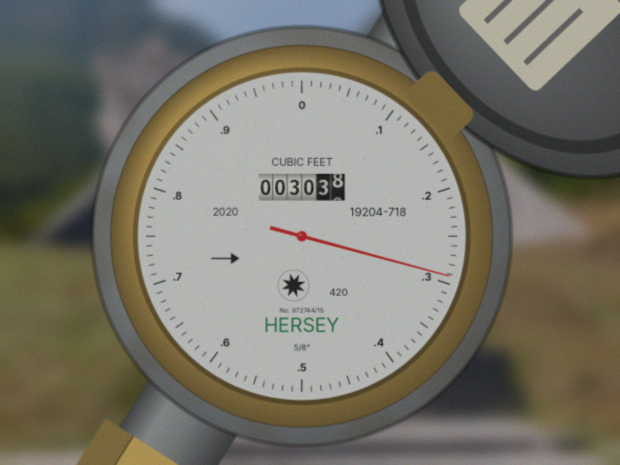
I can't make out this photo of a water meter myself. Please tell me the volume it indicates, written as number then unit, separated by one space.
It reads 3038.29 ft³
